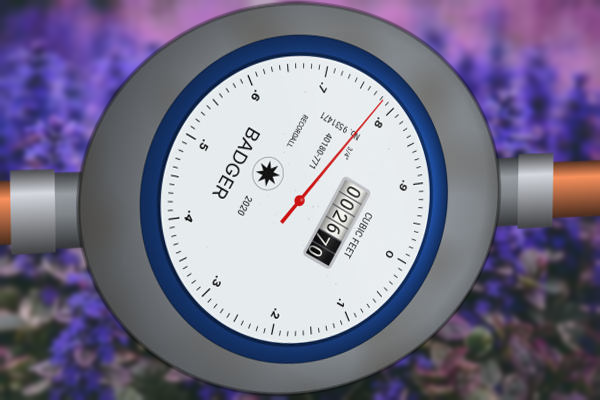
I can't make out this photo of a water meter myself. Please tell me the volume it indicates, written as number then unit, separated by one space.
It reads 2669.78 ft³
